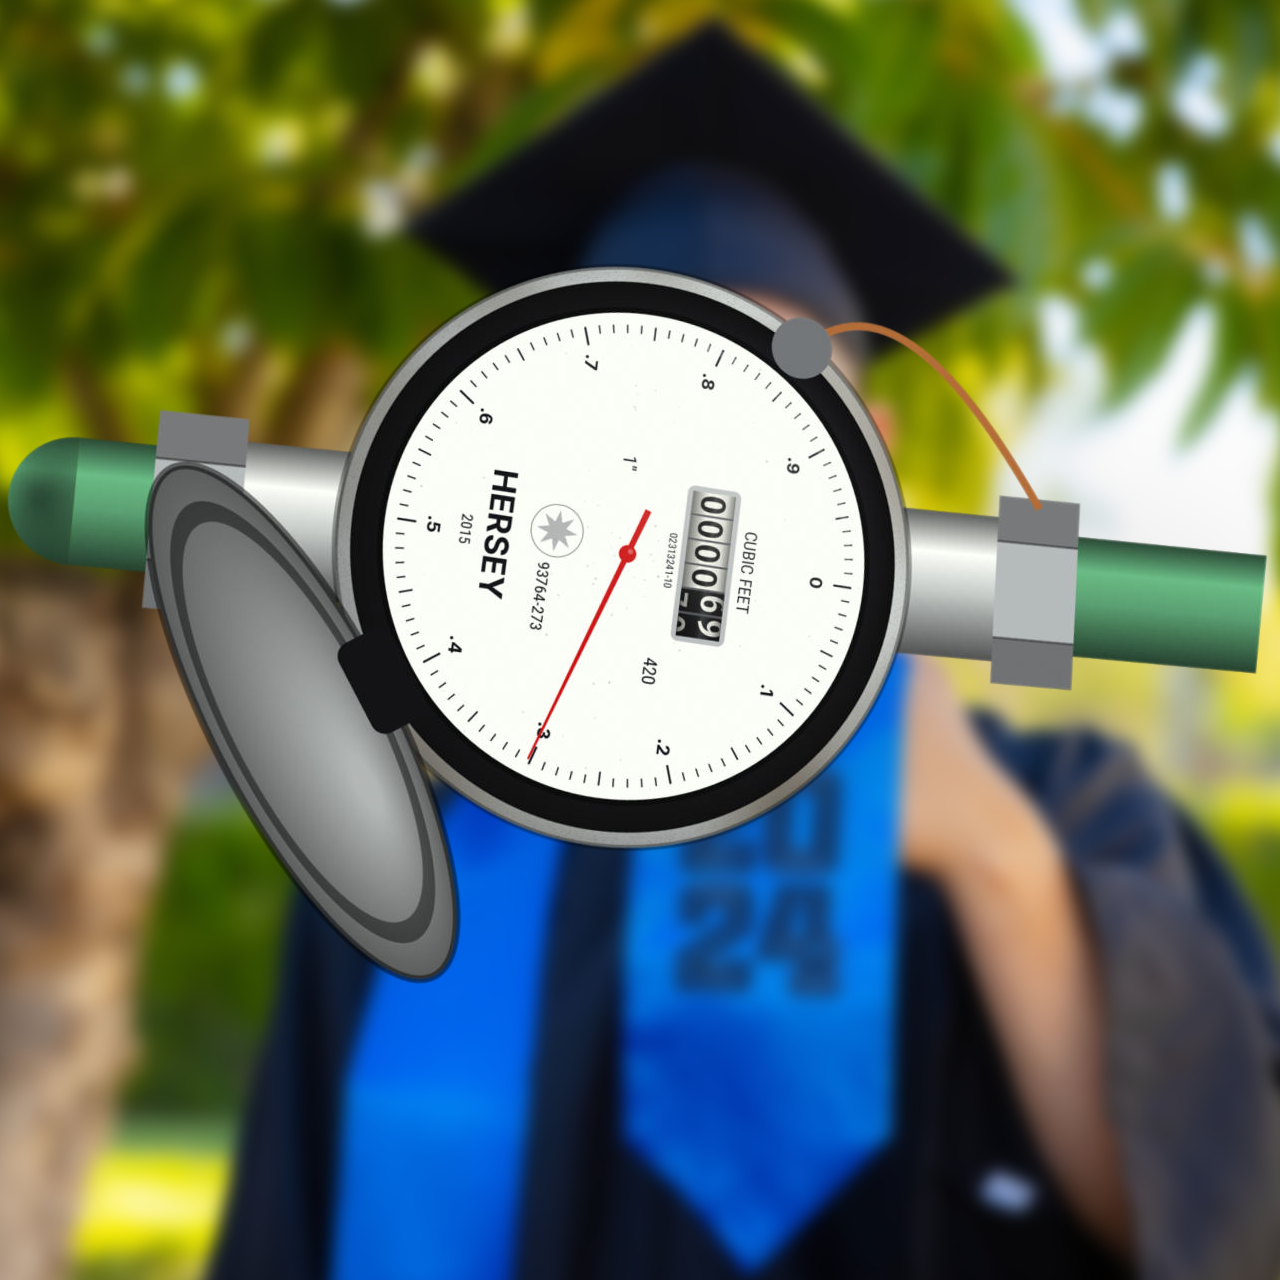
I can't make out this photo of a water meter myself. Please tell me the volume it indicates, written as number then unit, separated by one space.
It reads 69.30 ft³
